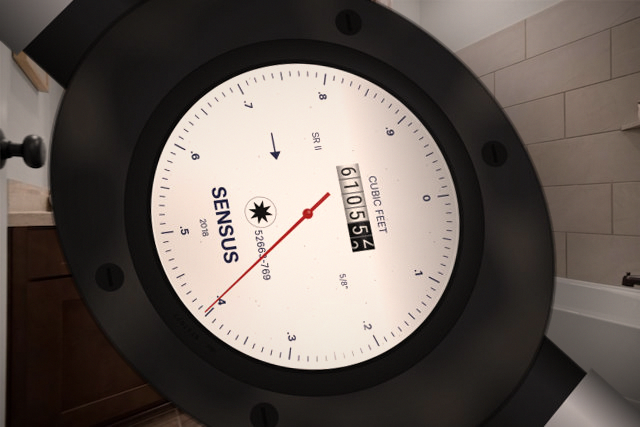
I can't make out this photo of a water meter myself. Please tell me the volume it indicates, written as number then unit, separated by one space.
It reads 610552.40 ft³
